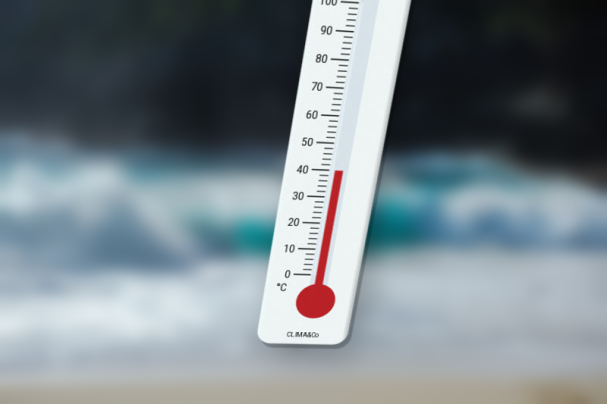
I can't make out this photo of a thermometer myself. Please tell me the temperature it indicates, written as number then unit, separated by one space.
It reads 40 °C
